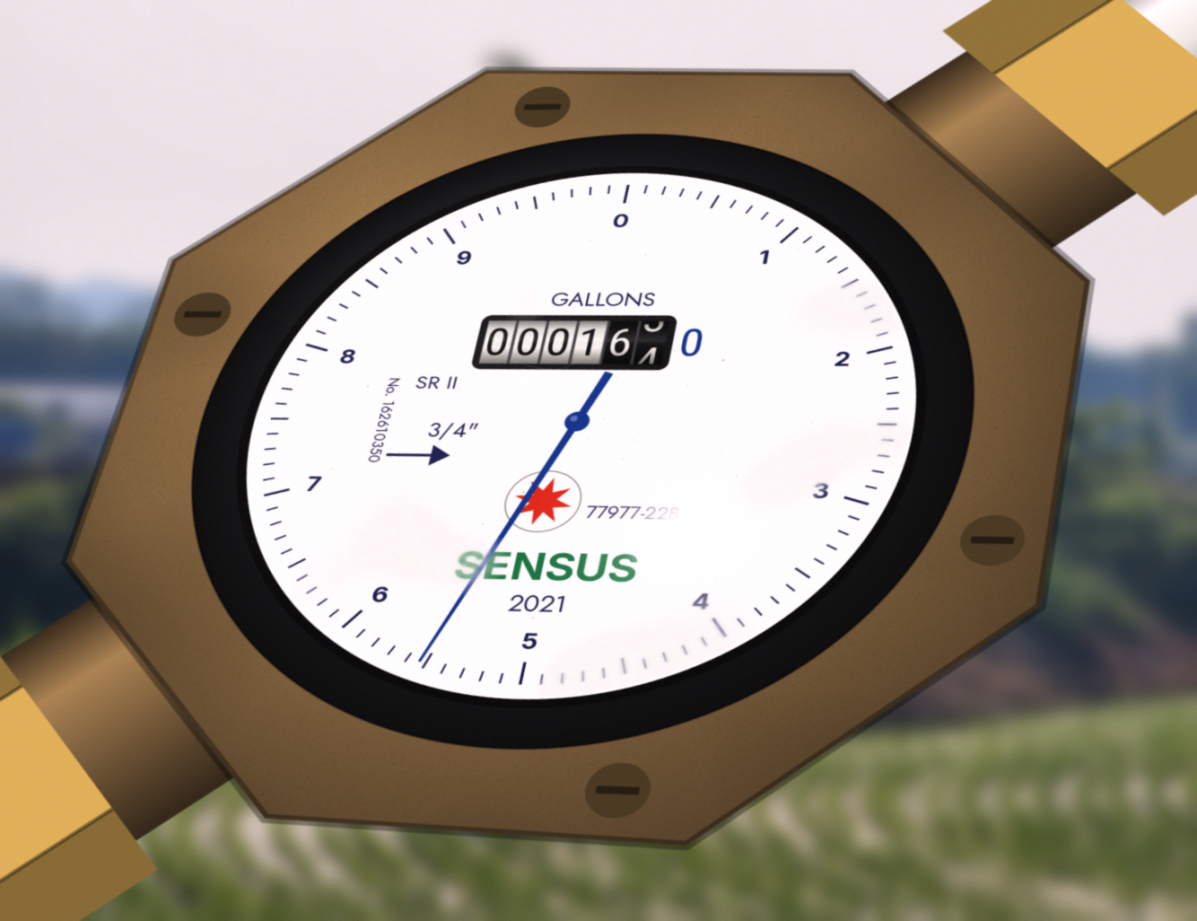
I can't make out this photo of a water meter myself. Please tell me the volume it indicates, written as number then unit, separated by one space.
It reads 1635.5 gal
